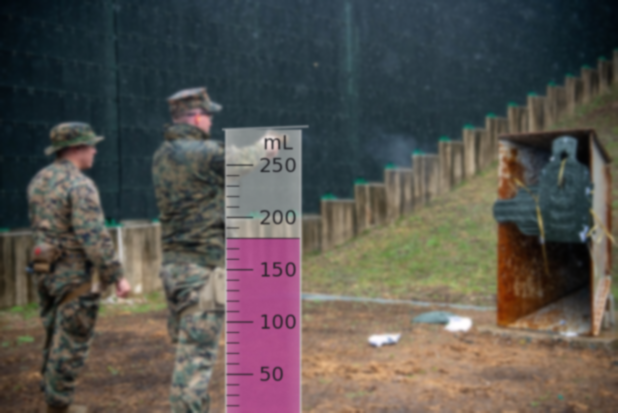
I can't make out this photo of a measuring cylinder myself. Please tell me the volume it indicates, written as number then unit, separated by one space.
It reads 180 mL
